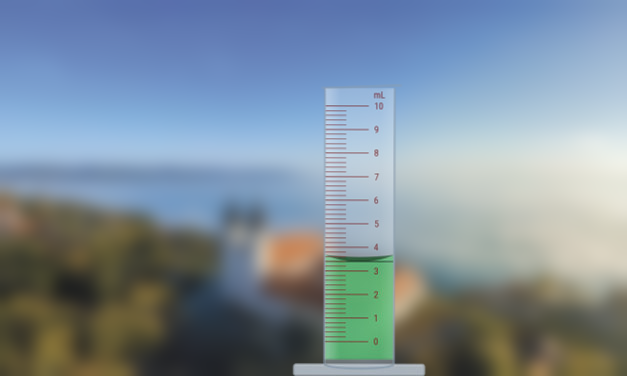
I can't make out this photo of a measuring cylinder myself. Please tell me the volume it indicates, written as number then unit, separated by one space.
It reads 3.4 mL
